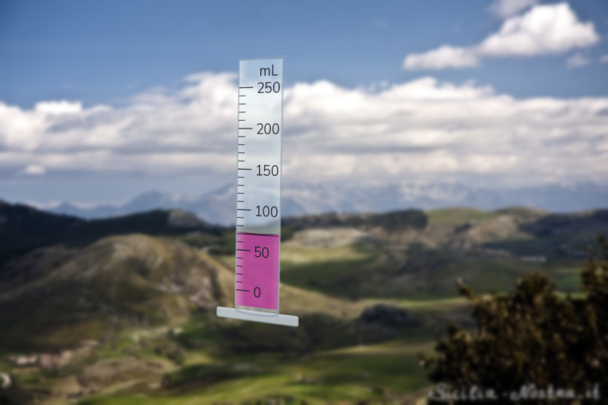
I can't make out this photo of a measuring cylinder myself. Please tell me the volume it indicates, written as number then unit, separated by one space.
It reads 70 mL
